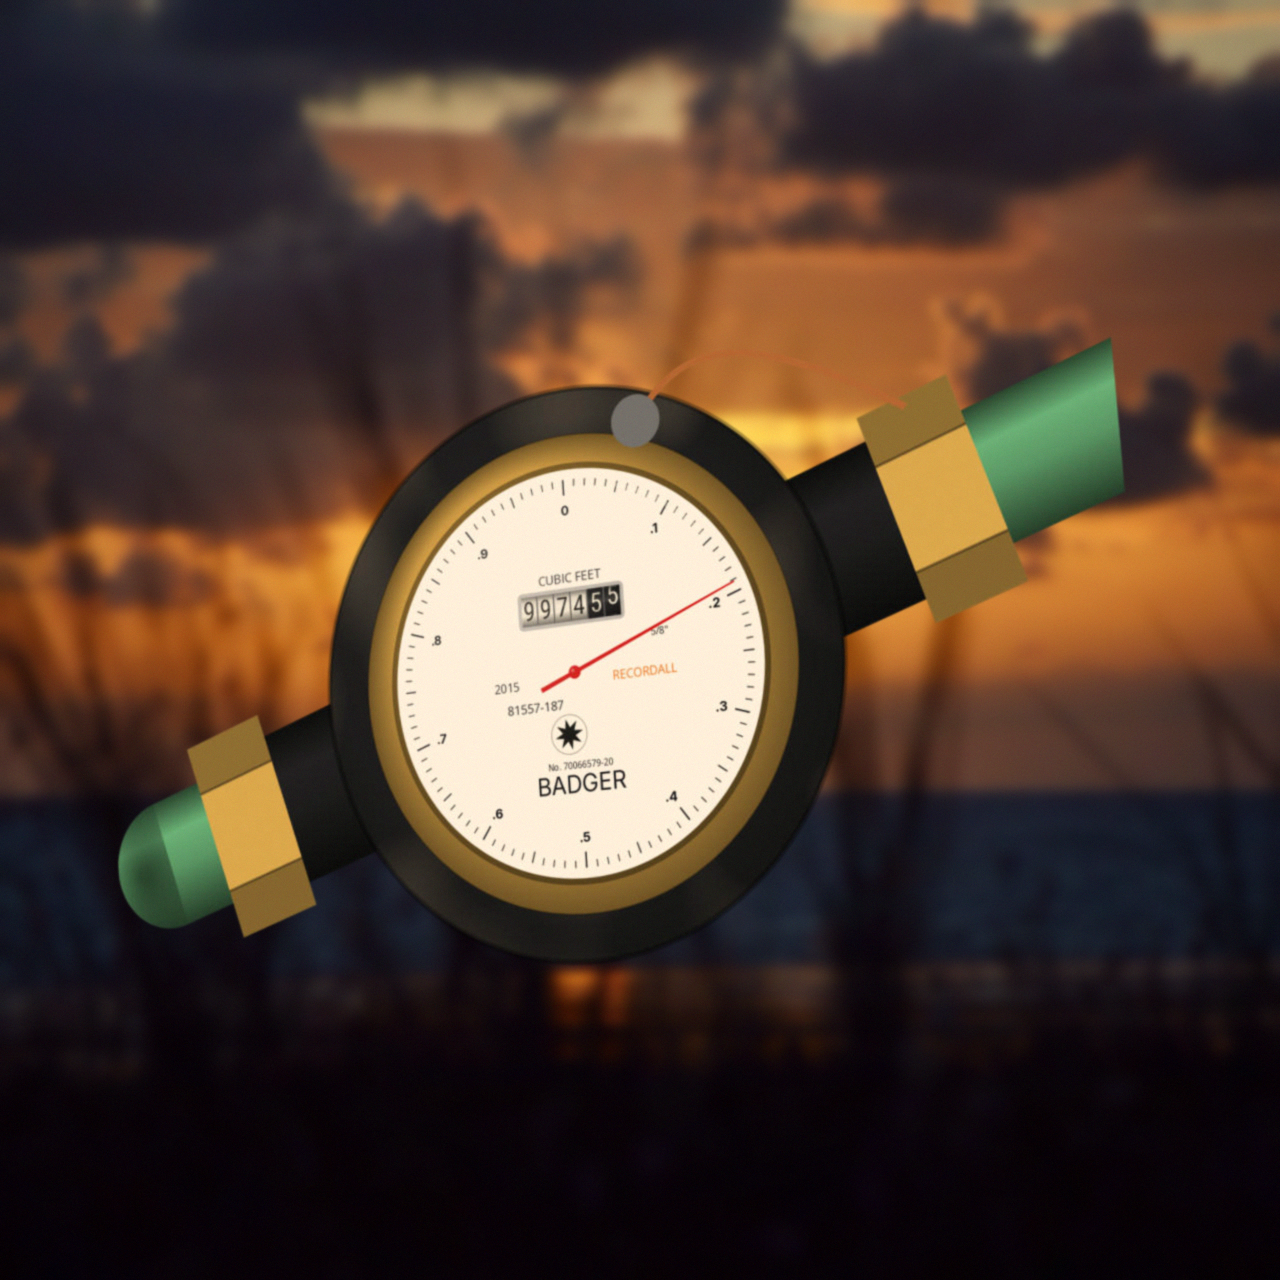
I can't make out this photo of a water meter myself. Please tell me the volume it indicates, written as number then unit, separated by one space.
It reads 997455.19 ft³
